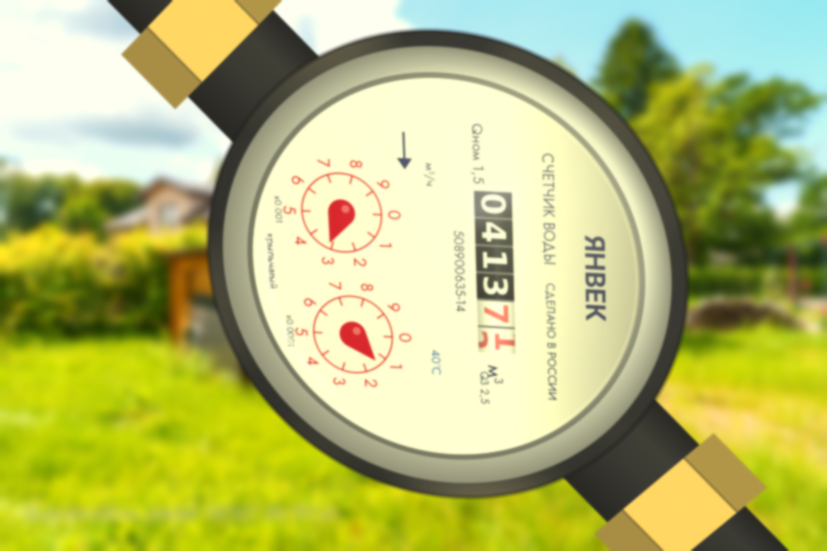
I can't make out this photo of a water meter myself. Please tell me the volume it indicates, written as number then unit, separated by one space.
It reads 413.7131 m³
